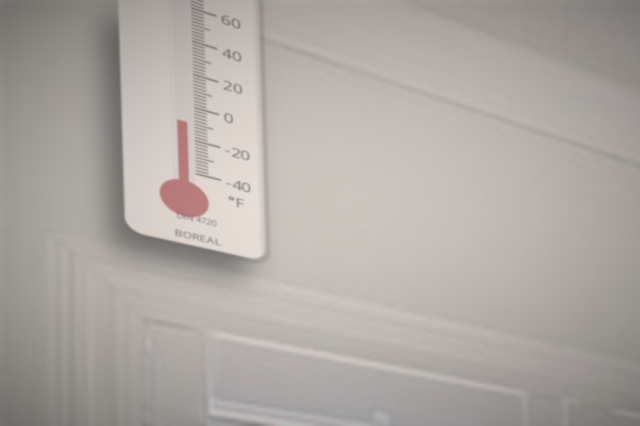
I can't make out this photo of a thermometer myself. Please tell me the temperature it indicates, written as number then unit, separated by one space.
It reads -10 °F
